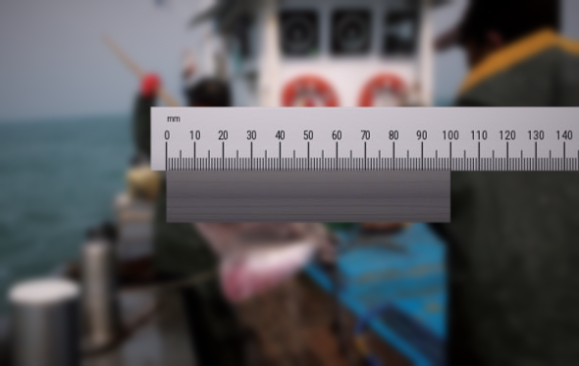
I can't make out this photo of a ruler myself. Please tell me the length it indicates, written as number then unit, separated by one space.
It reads 100 mm
